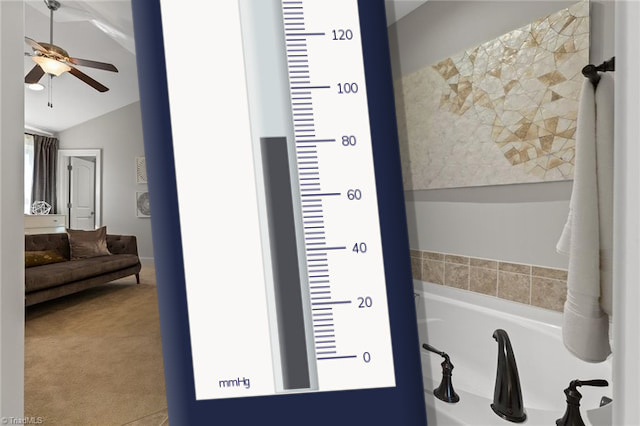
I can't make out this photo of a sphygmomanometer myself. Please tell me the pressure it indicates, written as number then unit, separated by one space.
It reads 82 mmHg
